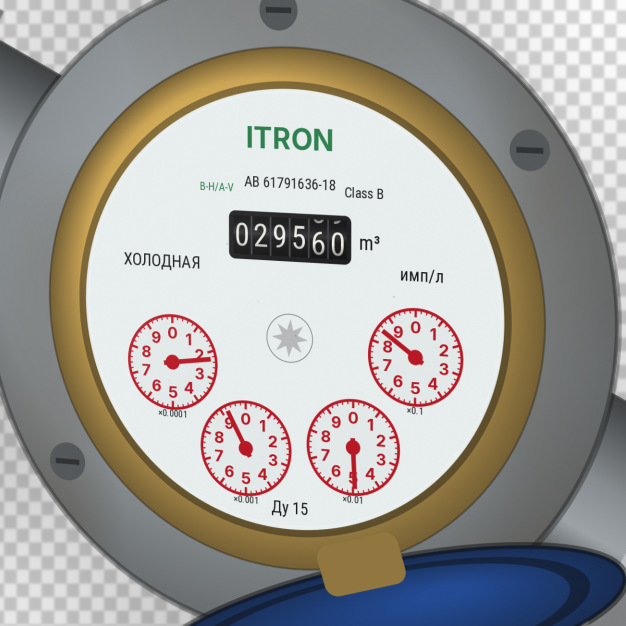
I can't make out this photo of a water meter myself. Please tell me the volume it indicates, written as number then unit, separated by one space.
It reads 29559.8492 m³
